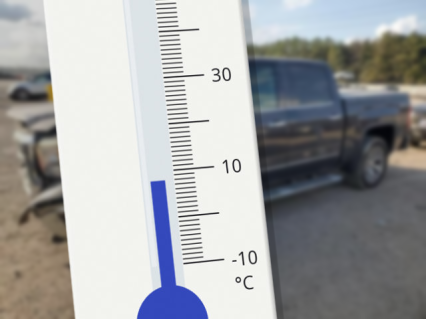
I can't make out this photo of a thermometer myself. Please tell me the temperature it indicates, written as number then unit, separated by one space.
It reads 8 °C
